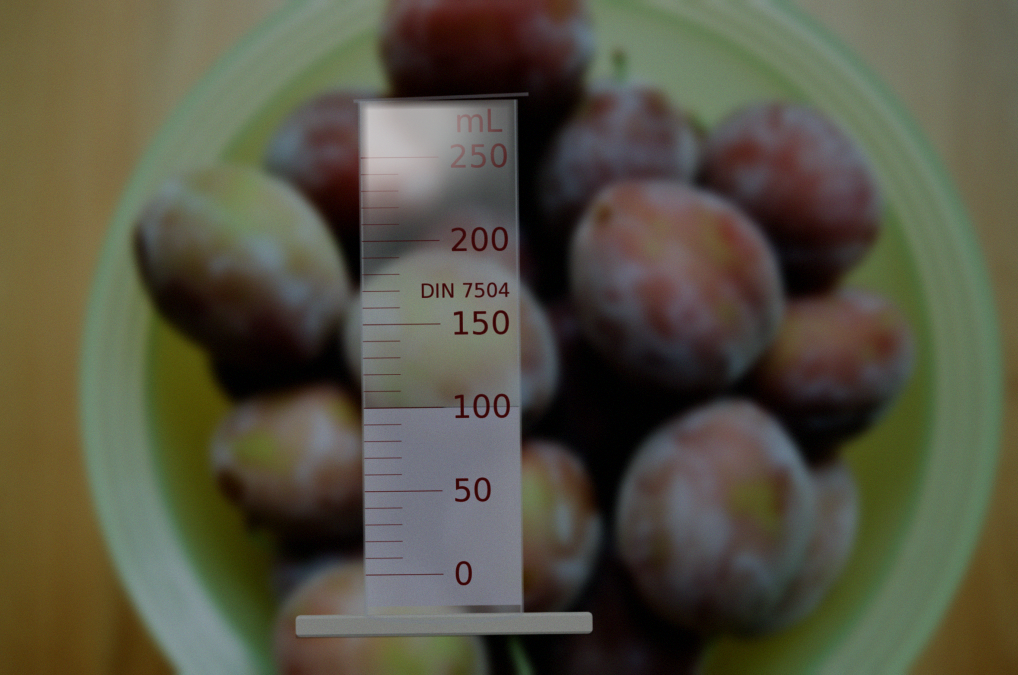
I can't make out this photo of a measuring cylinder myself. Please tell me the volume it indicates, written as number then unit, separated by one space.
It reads 100 mL
